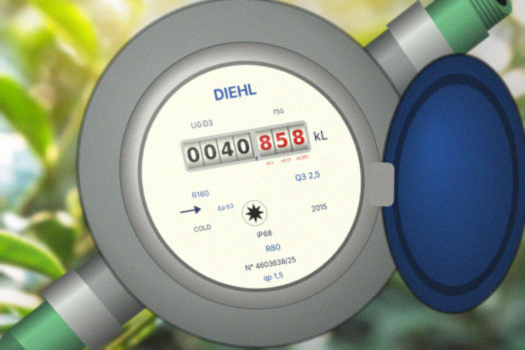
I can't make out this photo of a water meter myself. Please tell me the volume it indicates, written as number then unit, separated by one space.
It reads 40.858 kL
